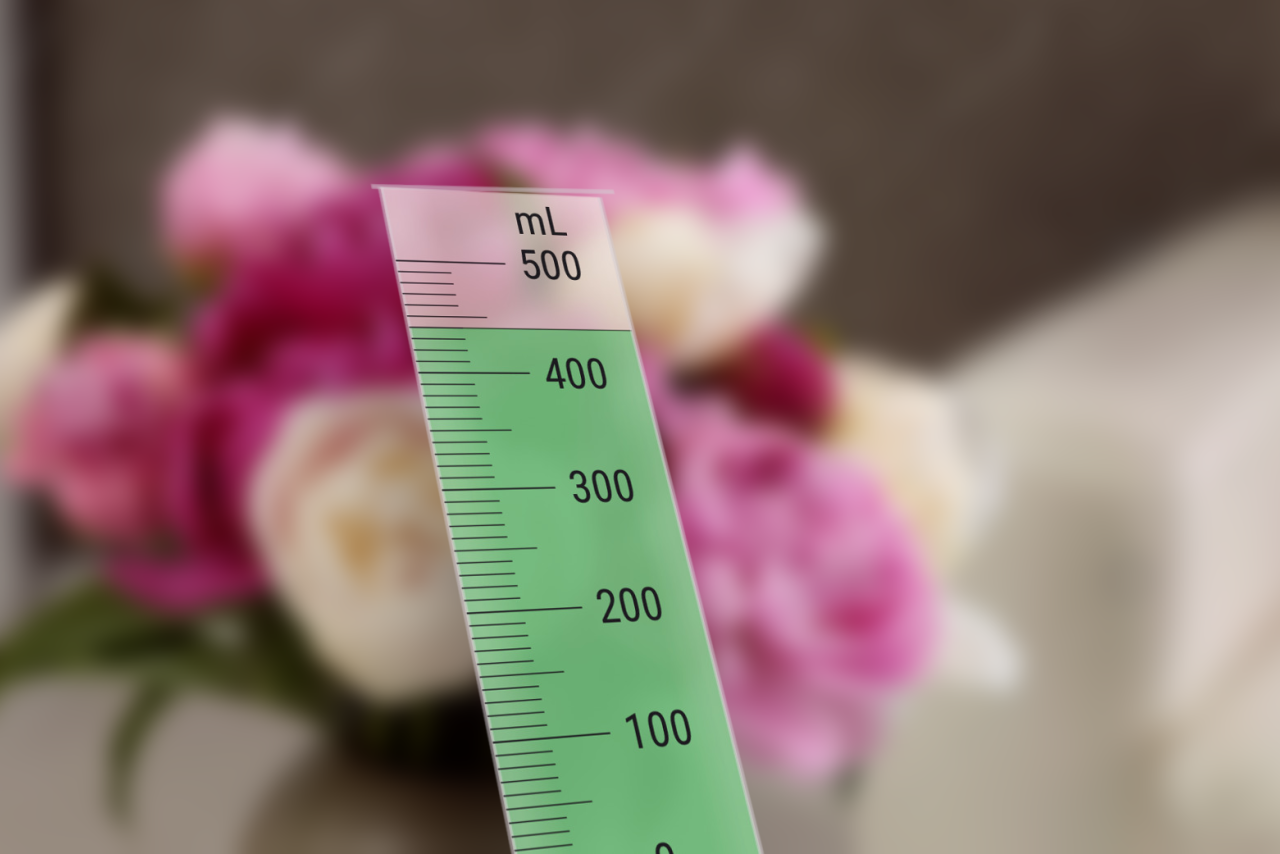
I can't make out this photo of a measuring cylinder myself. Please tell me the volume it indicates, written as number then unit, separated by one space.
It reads 440 mL
